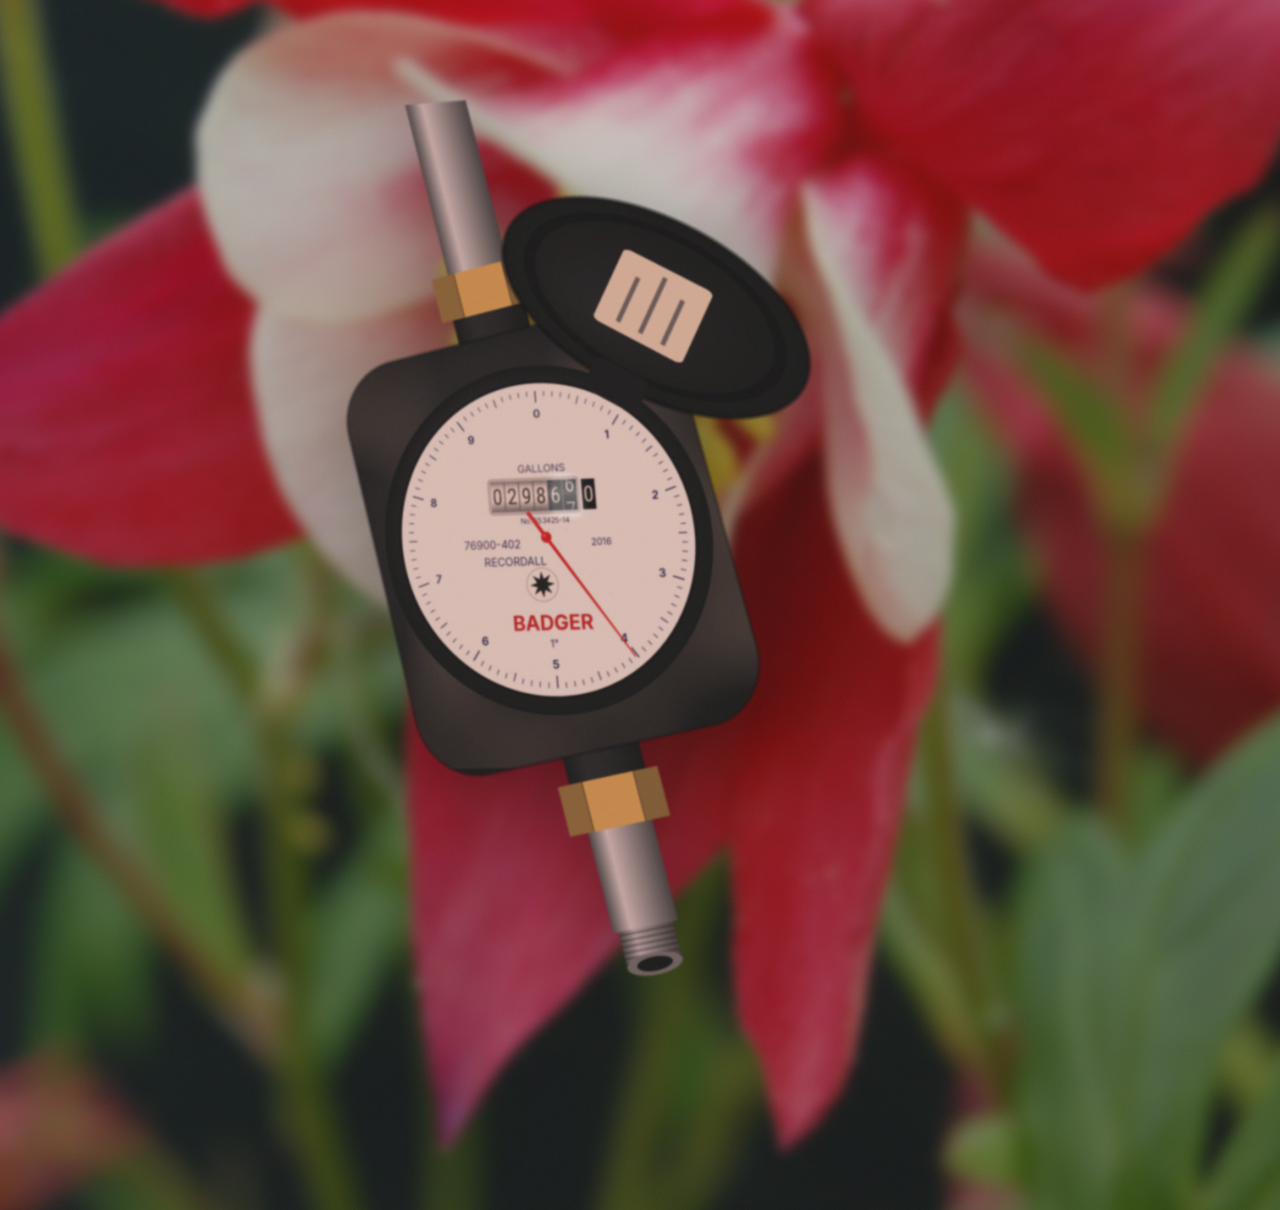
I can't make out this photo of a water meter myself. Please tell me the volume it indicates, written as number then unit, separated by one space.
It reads 298664.0 gal
